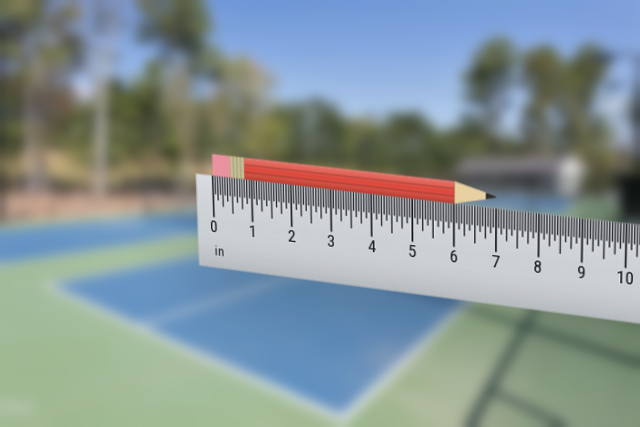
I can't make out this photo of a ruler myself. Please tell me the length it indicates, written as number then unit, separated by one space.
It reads 7 in
